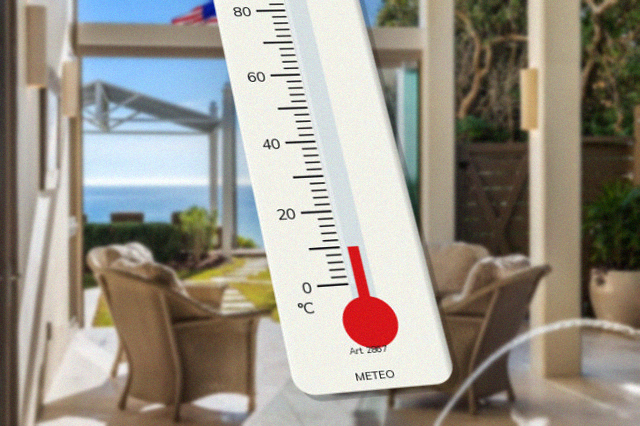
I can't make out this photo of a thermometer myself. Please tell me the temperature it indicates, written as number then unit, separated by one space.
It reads 10 °C
